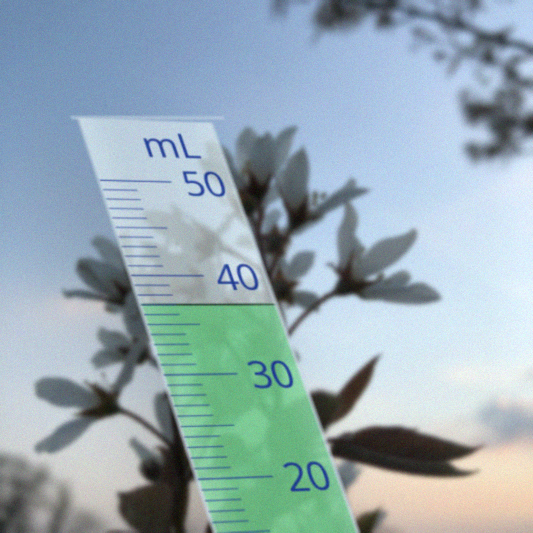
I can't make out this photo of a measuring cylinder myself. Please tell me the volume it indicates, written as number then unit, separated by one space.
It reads 37 mL
